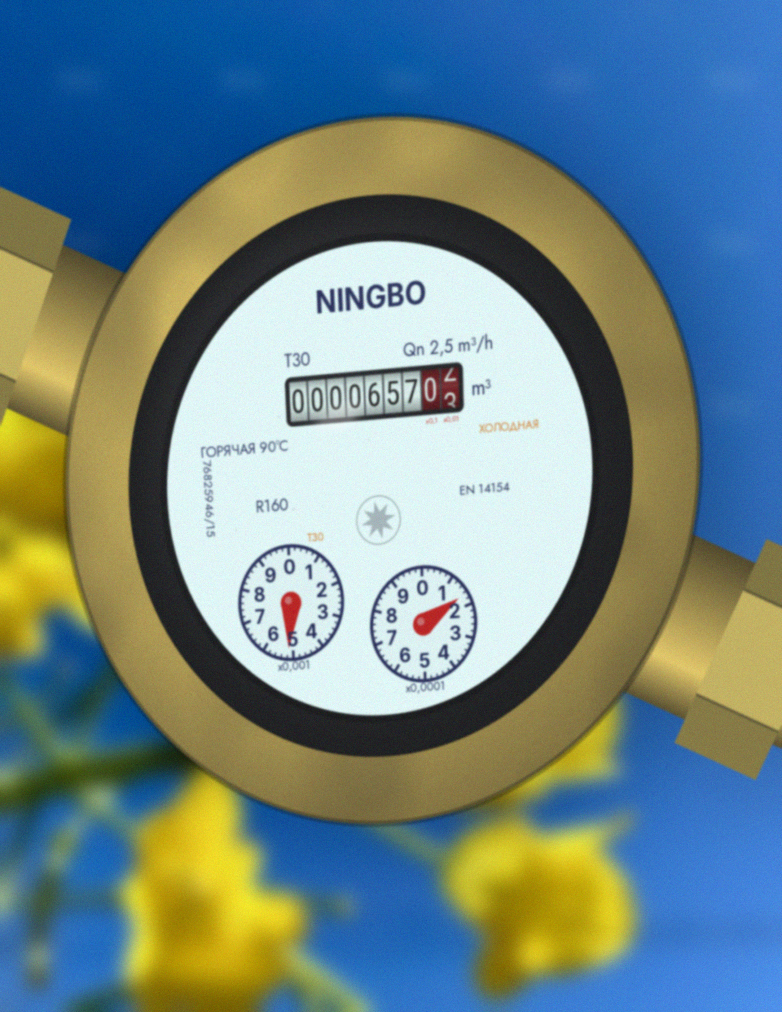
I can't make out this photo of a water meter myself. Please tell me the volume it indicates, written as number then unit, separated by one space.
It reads 657.0251 m³
